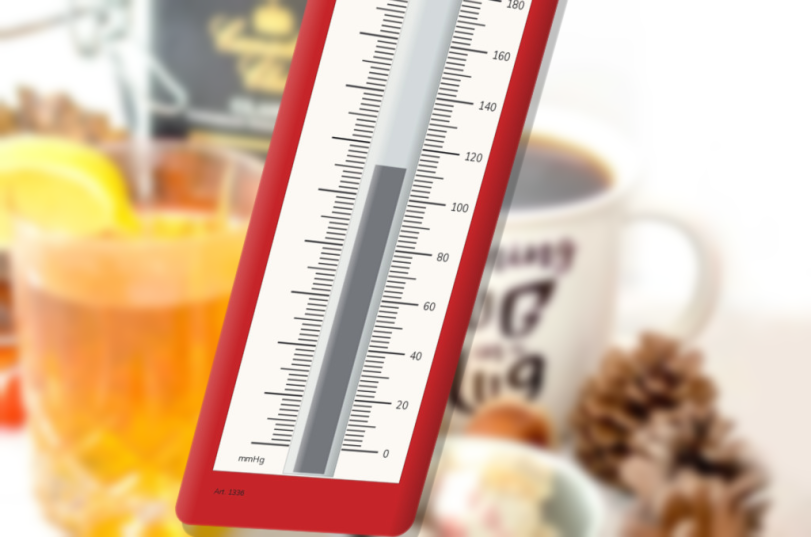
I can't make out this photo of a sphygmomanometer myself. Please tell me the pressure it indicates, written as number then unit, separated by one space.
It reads 112 mmHg
